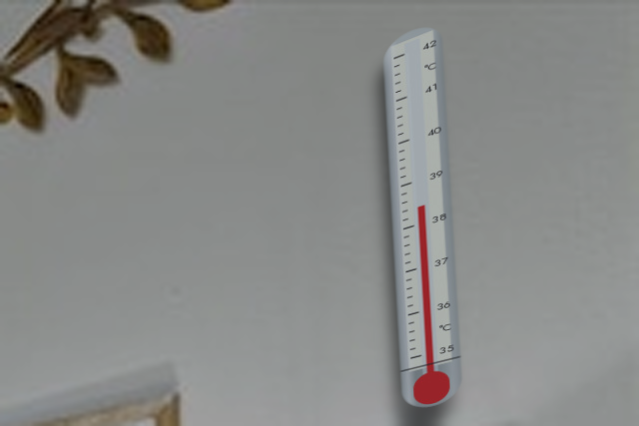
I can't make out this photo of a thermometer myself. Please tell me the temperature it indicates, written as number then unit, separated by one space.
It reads 38.4 °C
